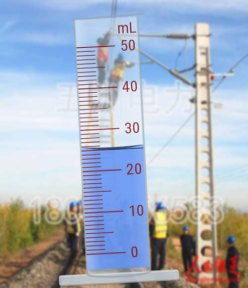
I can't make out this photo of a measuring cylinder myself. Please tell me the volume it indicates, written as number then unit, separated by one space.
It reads 25 mL
